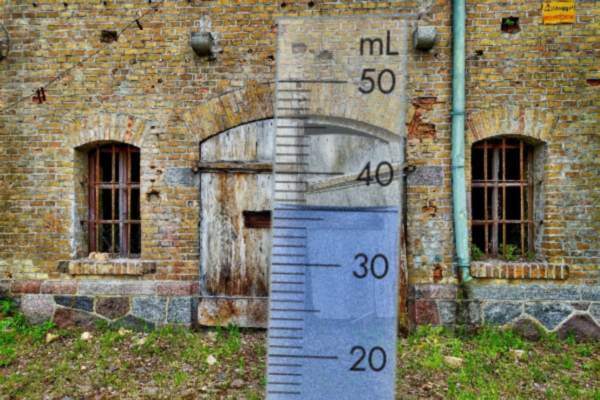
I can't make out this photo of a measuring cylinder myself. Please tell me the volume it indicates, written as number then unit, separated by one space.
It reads 36 mL
